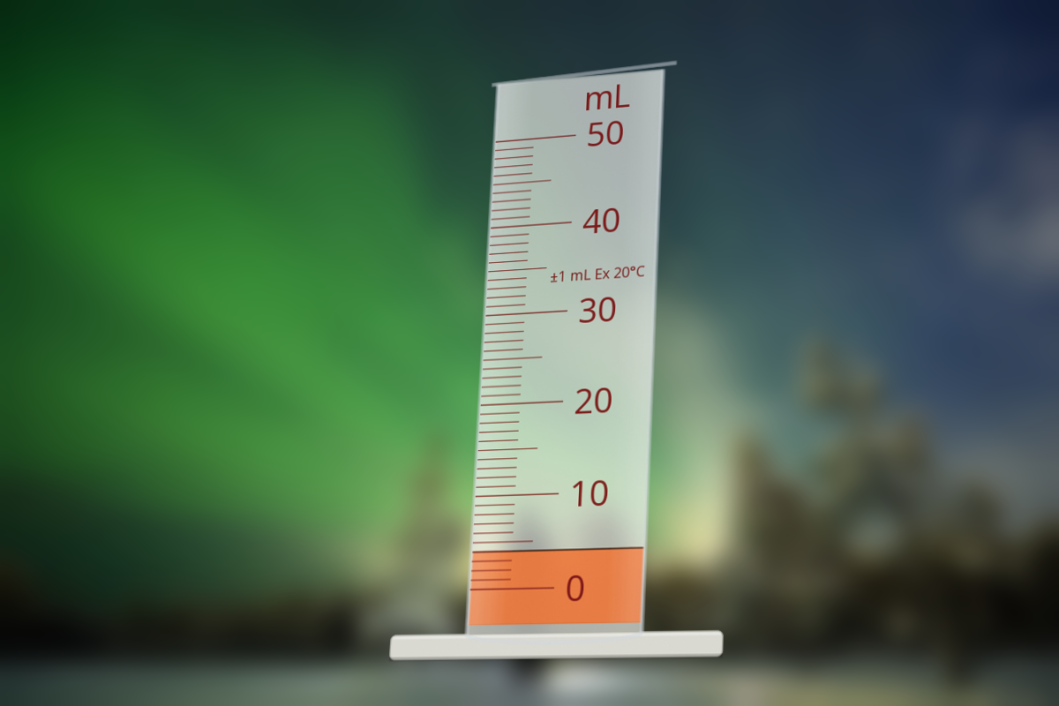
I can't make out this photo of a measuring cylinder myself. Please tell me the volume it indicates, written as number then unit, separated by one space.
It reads 4 mL
